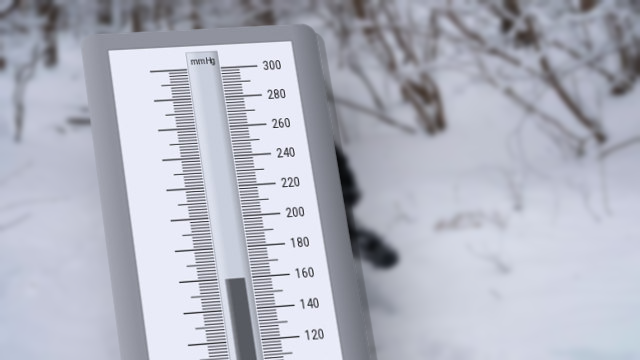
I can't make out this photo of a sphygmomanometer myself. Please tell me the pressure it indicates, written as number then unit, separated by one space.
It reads 160 mmHg
